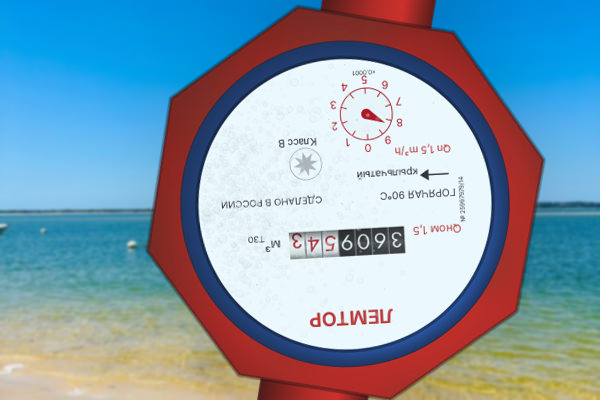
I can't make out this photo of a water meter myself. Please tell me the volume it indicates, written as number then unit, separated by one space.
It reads 3609.5428 m³
